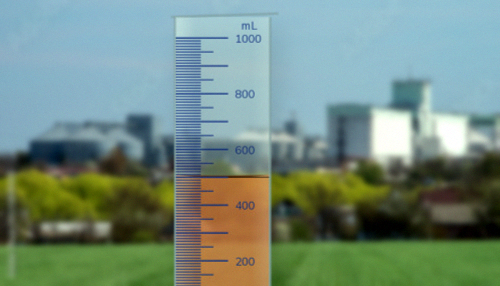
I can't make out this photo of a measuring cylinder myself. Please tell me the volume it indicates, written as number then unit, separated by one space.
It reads 500 mL
